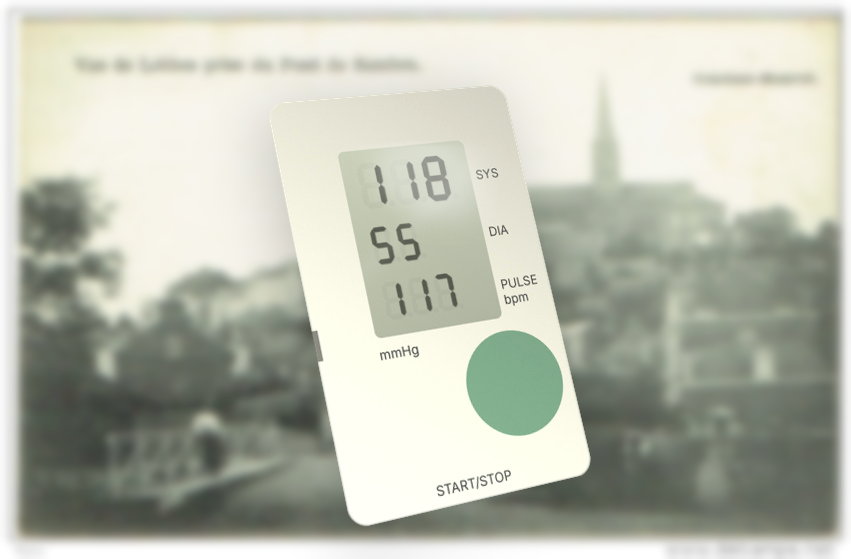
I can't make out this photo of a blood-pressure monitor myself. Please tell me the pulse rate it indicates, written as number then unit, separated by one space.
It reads 117 bpm
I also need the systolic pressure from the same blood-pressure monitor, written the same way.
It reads 118 mmHg
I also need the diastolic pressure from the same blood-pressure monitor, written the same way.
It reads 55 mmHg
